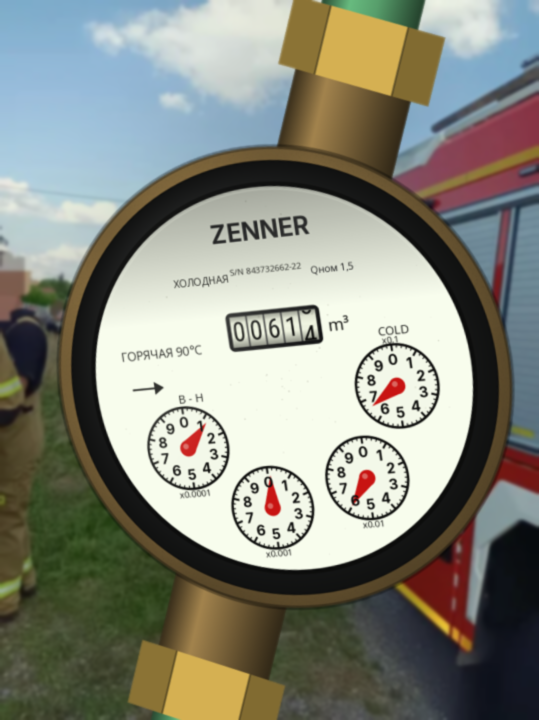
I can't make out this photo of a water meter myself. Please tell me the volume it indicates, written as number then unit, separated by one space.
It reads 613.6601 m³
